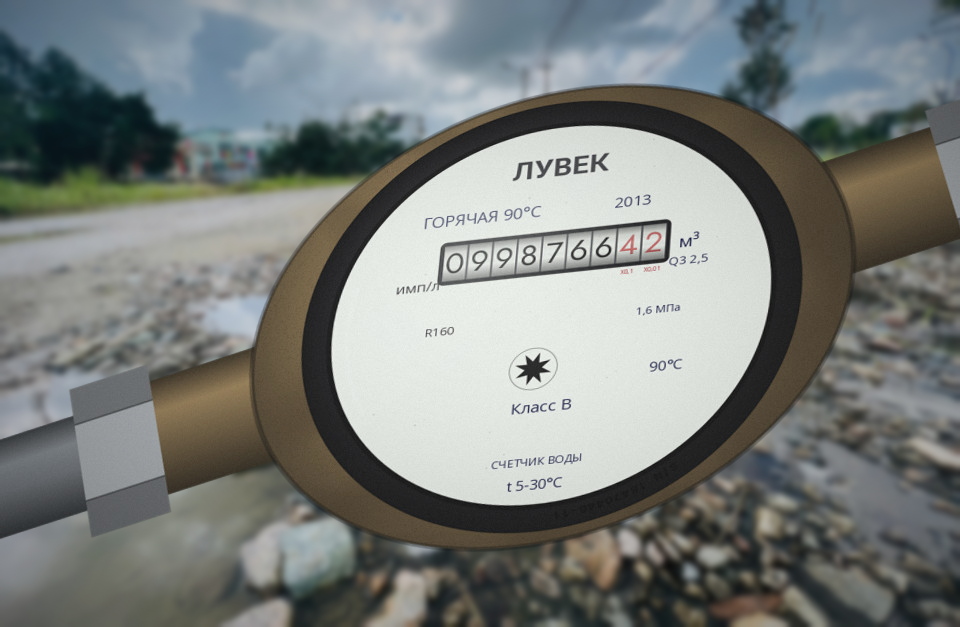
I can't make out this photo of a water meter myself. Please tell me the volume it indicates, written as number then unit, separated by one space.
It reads 998766.42 m³
